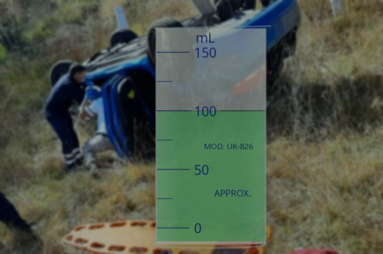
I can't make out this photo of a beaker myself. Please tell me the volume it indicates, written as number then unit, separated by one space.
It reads 100 mL
